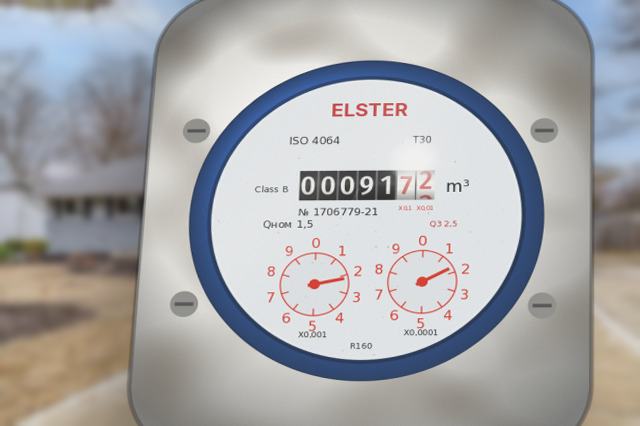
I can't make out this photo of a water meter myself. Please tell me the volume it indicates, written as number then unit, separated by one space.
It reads 91.7221 m³
